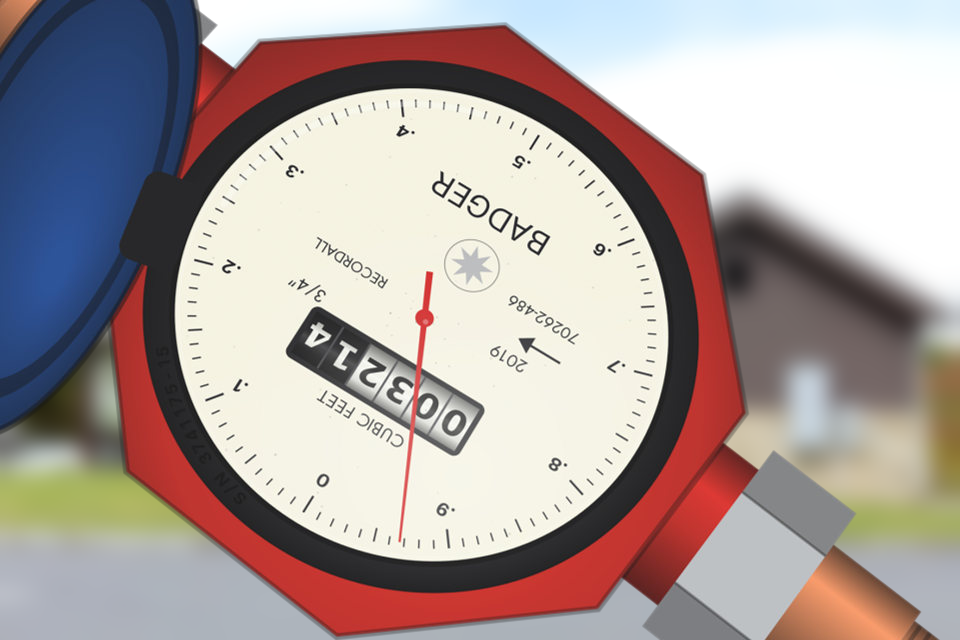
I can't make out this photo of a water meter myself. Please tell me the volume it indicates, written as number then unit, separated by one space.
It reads 3213.93 ft³
